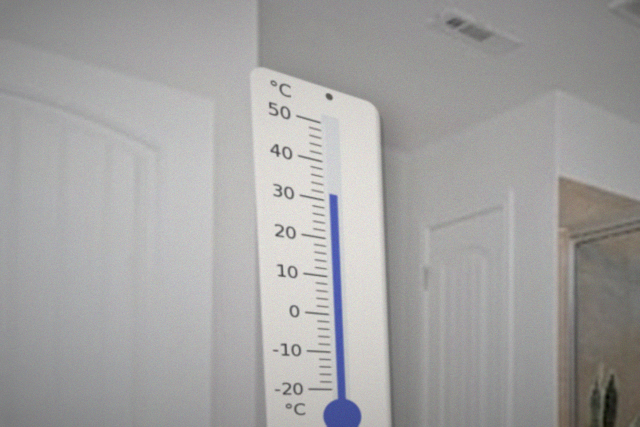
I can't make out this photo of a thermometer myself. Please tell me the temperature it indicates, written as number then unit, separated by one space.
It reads 32 °C
